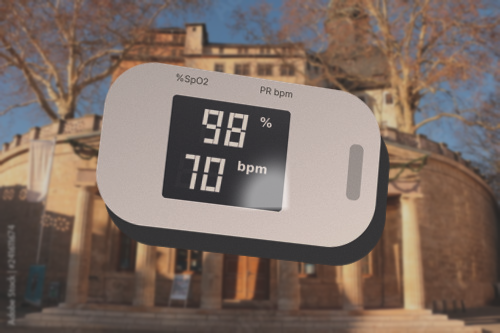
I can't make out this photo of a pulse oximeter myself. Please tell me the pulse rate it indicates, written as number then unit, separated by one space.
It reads 70 bpm
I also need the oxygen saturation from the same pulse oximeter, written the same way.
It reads 98 %
